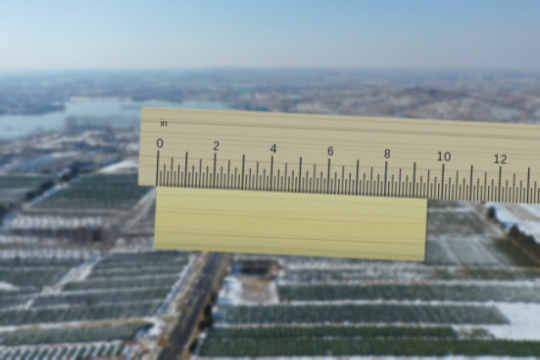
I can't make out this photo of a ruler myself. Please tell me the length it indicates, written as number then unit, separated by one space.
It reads 9.5 in
